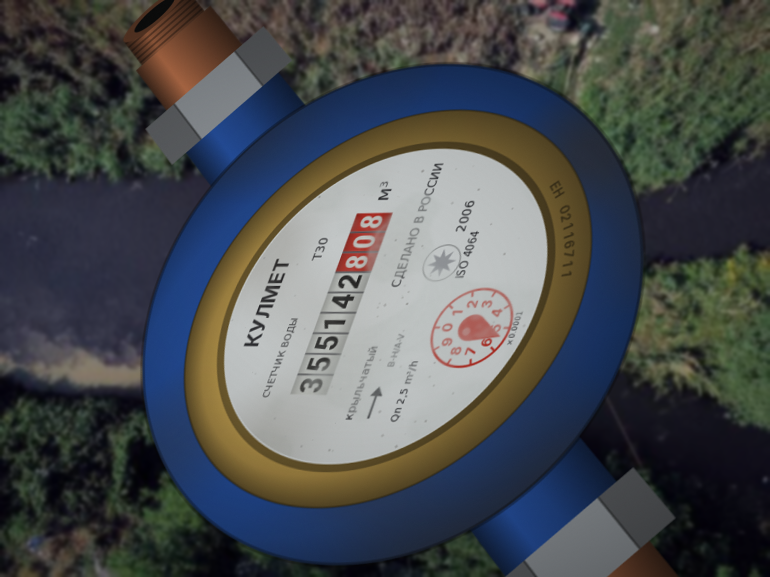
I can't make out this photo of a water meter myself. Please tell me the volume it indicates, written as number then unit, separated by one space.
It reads 355142.8085 m³
